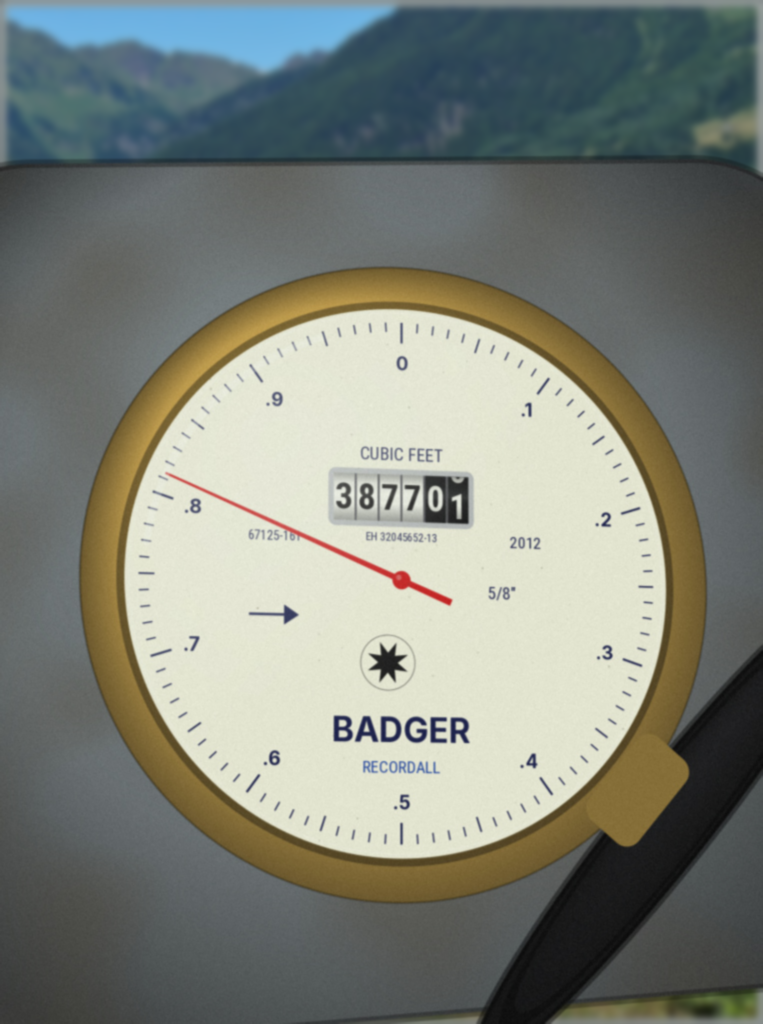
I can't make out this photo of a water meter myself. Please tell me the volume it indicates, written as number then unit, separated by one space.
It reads 387700.81 ft³
